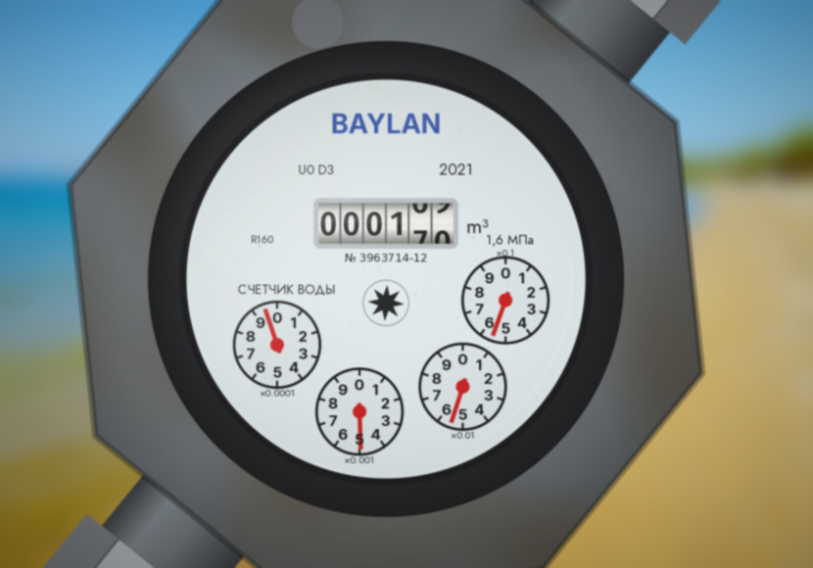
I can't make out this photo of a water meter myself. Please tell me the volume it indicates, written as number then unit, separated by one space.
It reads 169.5549 m³
